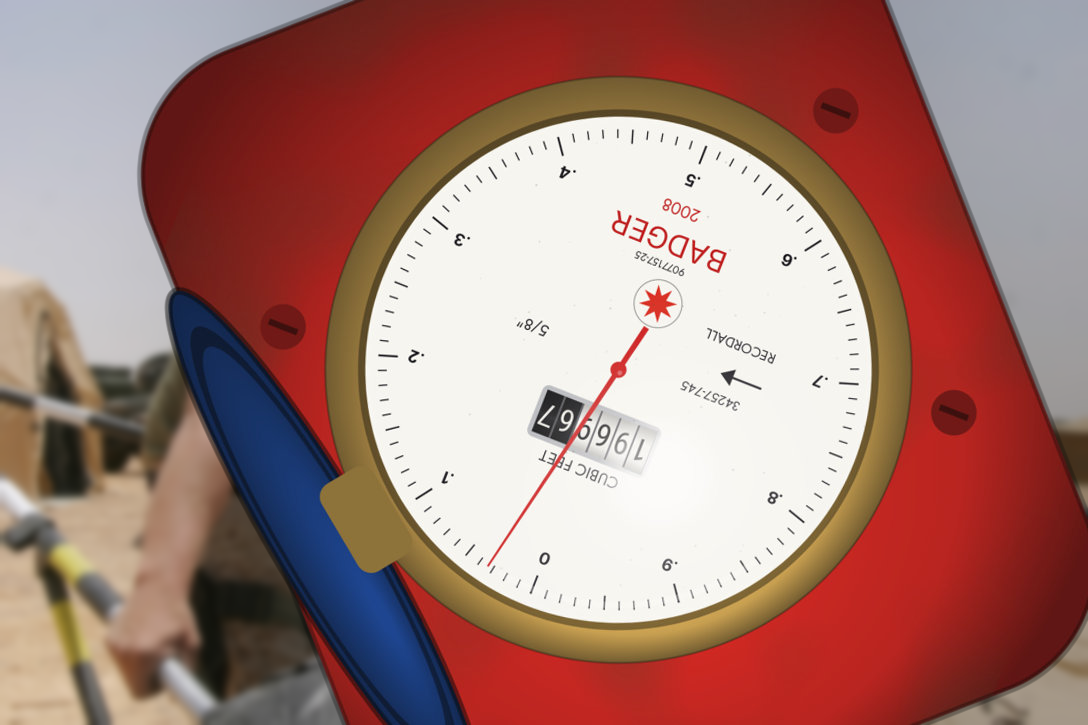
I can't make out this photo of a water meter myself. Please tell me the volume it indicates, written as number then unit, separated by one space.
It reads 196967.03 ft³
